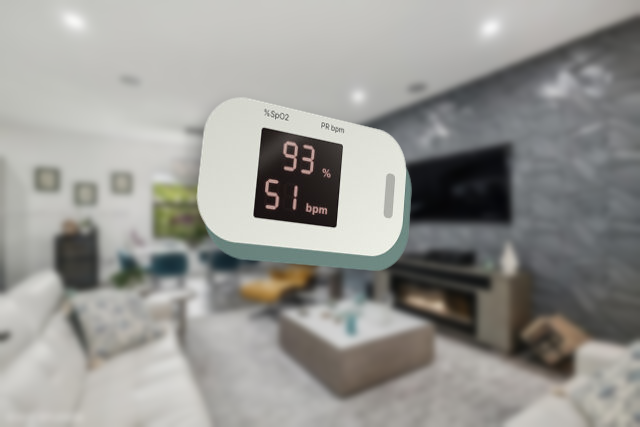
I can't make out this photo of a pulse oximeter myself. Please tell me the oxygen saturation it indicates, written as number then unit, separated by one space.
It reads 93 %
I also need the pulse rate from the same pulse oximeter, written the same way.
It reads 51 bpm
